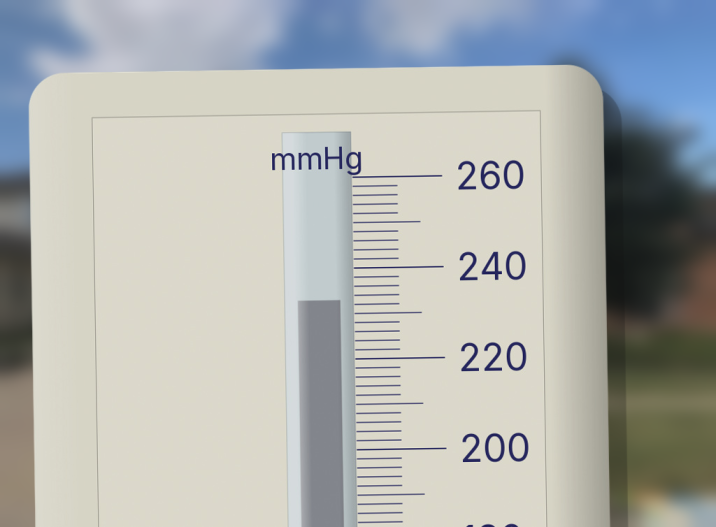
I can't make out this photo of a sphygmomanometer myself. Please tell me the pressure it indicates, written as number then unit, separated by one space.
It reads 233 mmHg
